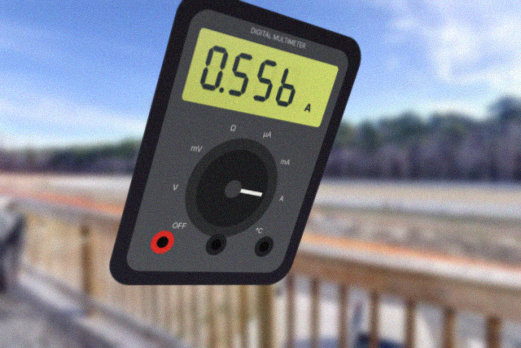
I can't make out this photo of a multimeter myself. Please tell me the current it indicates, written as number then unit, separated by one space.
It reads 0.556 A
